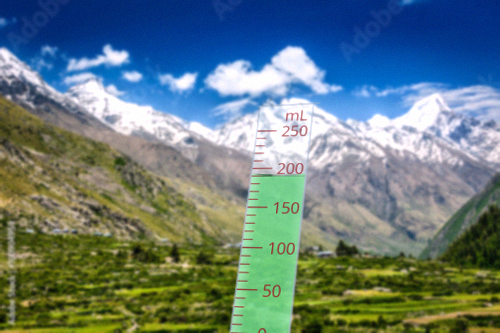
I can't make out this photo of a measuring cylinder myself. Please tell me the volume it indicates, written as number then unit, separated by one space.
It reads 190 mL
